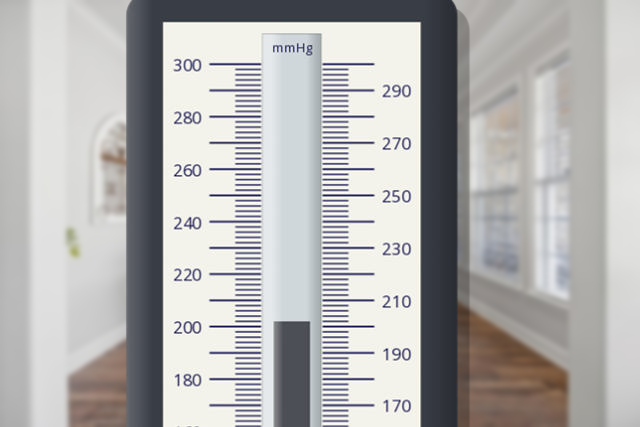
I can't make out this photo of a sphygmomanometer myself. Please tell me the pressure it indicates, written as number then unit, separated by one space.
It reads 202 mmHg
